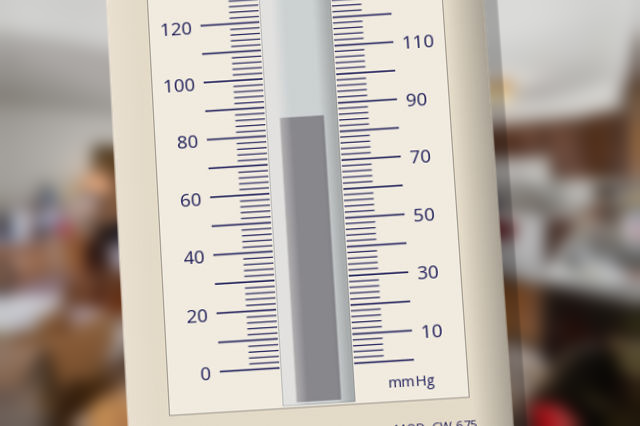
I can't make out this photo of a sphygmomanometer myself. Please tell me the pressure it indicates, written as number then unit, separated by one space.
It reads 86 mmHg
